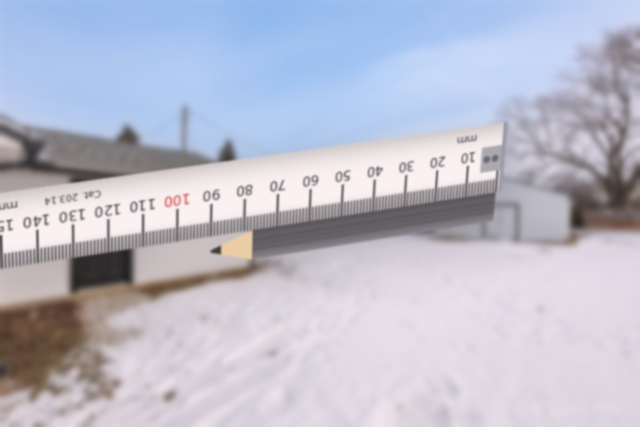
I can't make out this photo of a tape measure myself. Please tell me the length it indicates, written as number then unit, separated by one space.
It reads 90 mm
